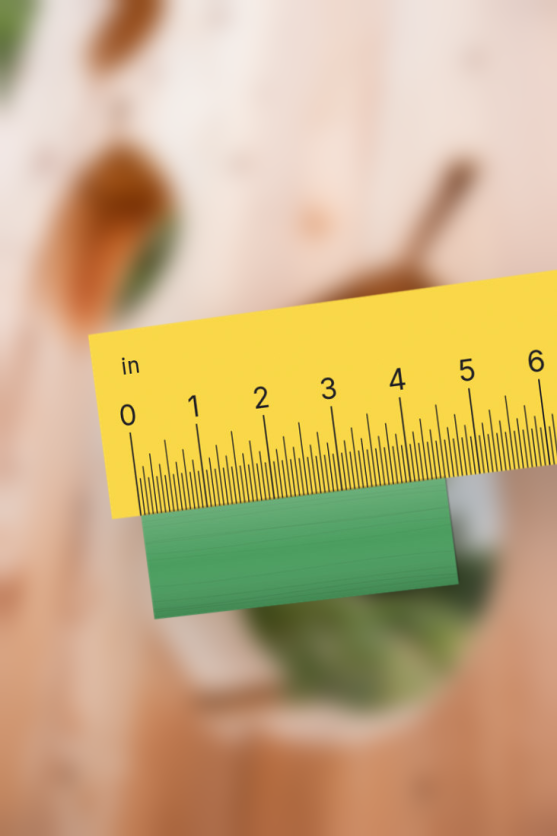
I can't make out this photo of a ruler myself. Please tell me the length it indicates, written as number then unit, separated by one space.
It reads 4.5 in
